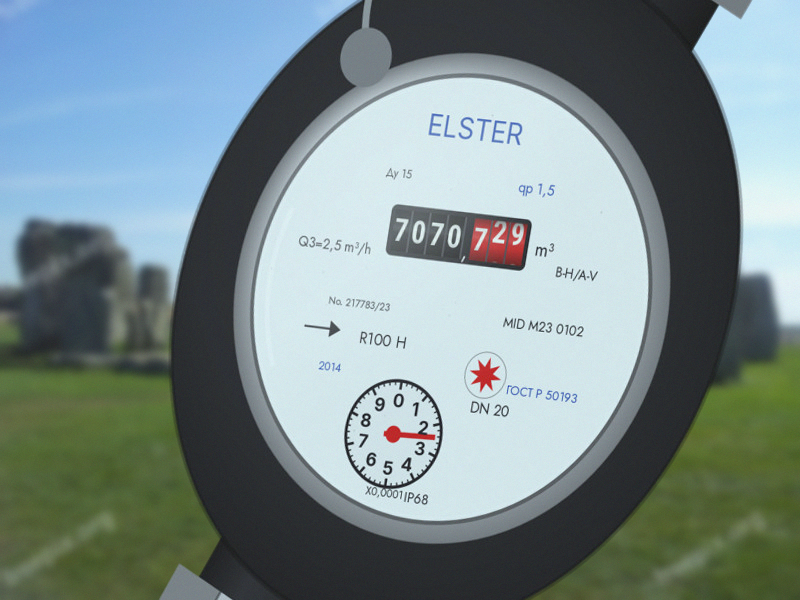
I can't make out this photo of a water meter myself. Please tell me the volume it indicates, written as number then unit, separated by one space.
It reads 7070.7292 m³
